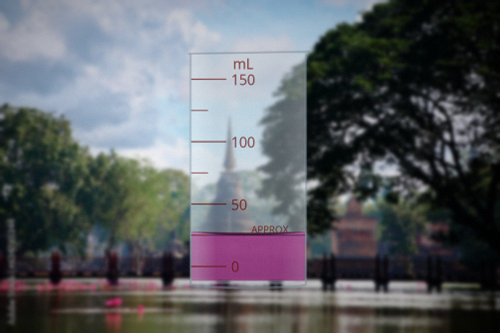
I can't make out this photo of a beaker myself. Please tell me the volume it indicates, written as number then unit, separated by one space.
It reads 25 mL
